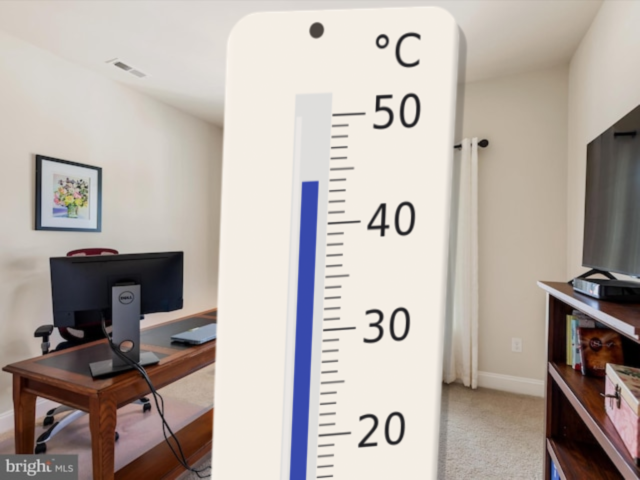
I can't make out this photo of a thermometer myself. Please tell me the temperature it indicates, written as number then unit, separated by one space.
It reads 44 °C
